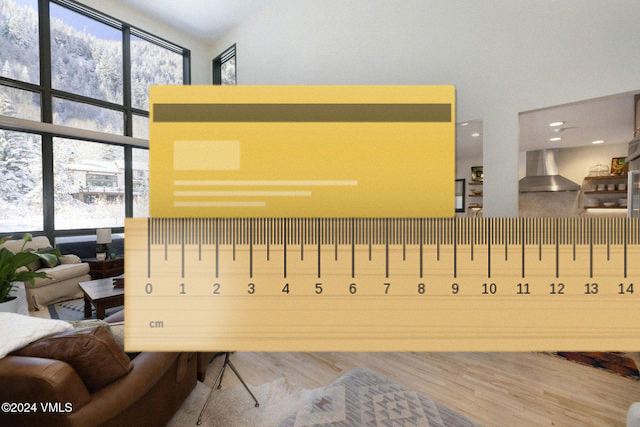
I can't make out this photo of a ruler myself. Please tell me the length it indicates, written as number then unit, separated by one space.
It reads 9 cm
